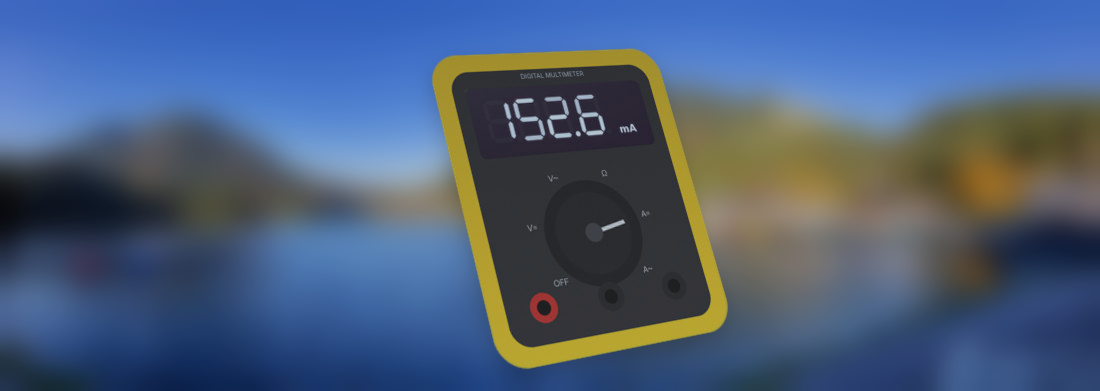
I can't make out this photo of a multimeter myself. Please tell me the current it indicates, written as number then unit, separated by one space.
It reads 152.6 mA
